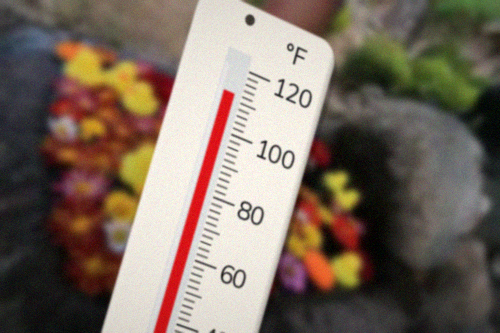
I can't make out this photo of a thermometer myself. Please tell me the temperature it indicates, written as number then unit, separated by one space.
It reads 112 °F
